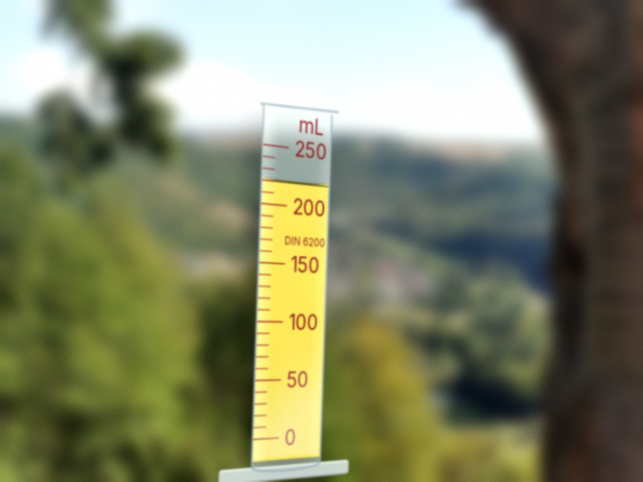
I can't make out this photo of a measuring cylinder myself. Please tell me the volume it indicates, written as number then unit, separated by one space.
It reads 220 mL
